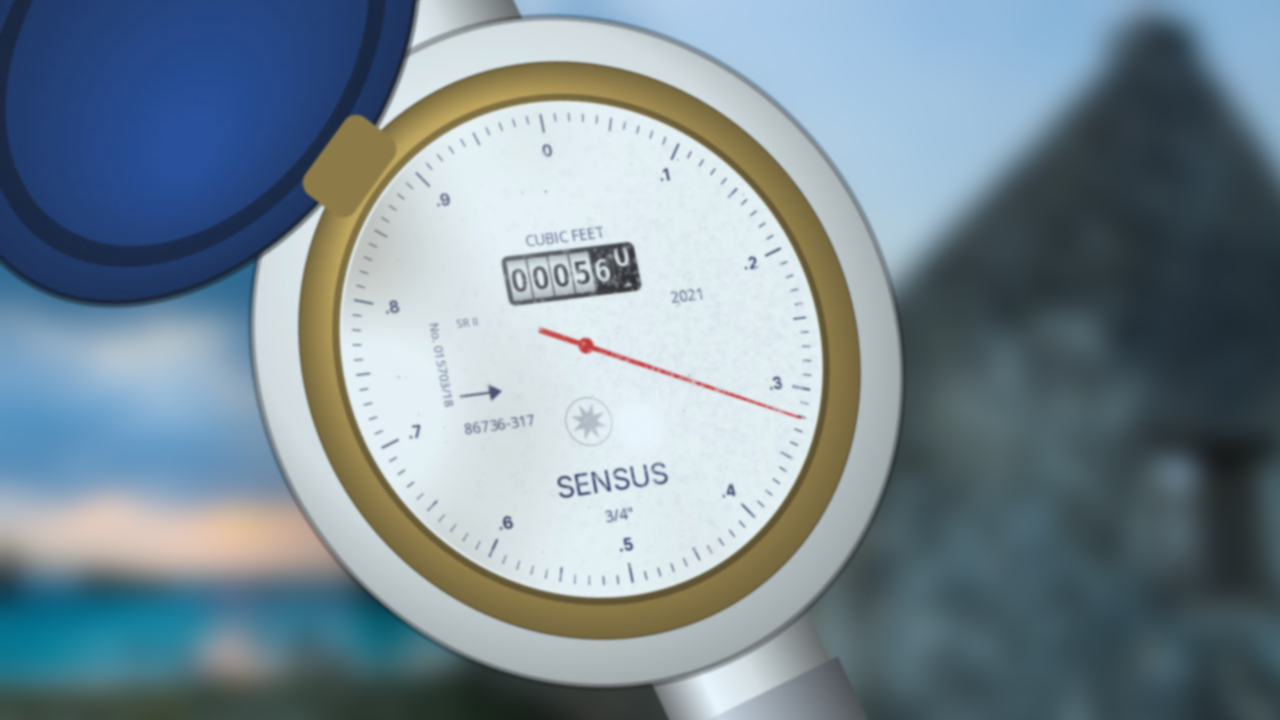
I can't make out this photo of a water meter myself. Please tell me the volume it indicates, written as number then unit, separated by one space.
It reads 560.32 ft³
